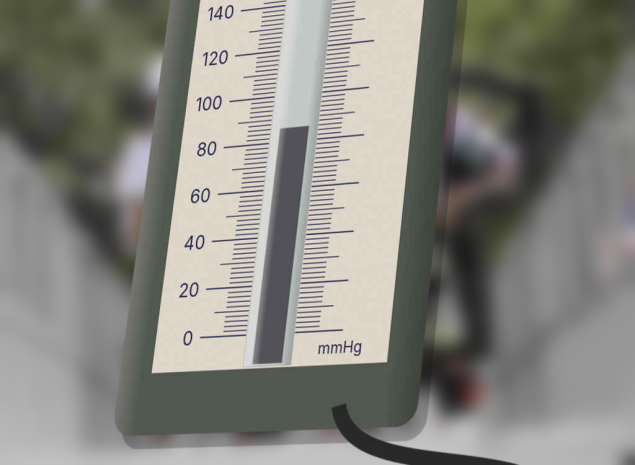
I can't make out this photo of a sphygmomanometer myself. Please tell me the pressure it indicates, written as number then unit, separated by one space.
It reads 86 mmHg
